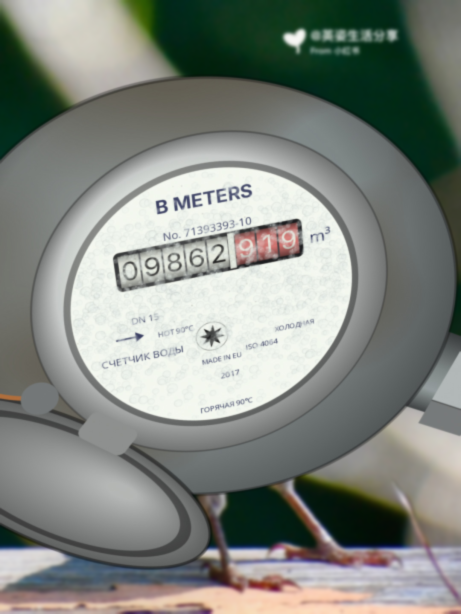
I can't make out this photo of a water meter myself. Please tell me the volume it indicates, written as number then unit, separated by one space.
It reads 9862.919 m³
